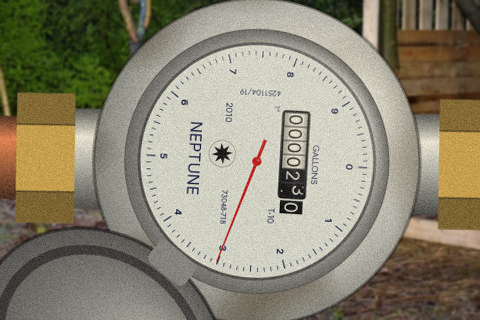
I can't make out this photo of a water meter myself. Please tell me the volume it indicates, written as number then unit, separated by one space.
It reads 233.0 gal
